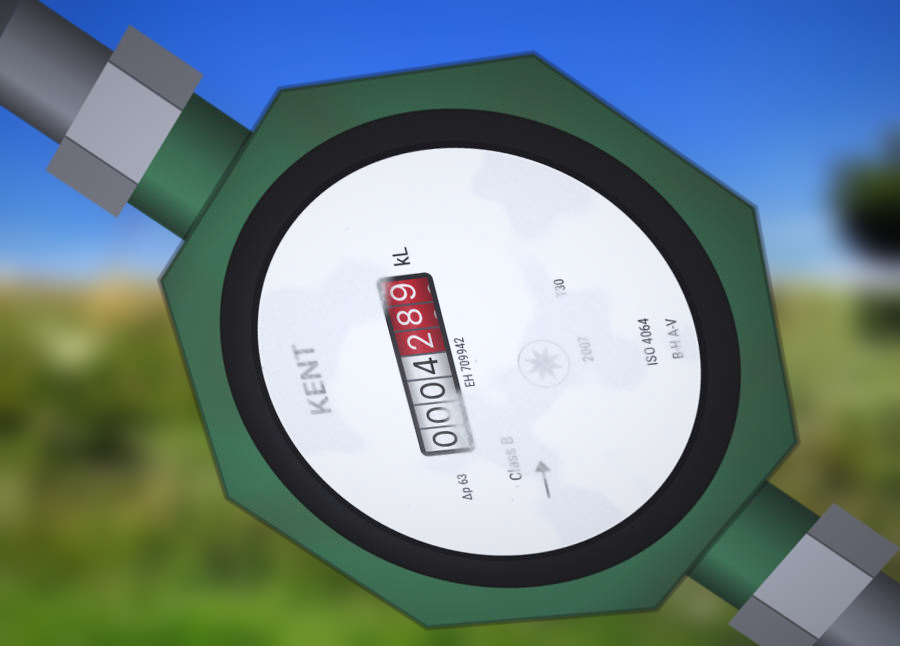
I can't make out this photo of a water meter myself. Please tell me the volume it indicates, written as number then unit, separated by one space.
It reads 4.289 kL
